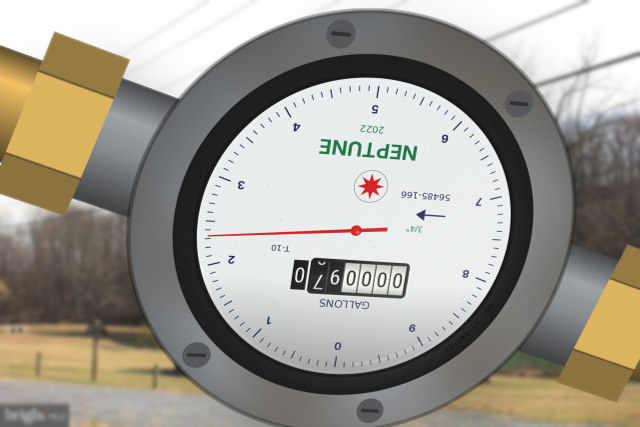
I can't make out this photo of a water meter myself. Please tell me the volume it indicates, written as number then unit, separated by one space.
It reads 972.3 gal
